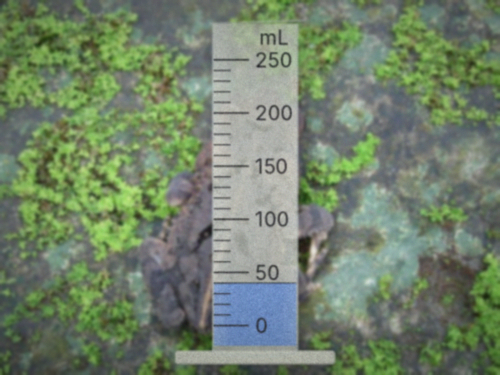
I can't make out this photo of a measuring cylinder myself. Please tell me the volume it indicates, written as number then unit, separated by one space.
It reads 40 mL
